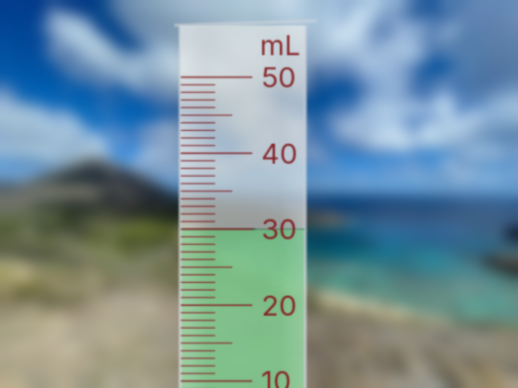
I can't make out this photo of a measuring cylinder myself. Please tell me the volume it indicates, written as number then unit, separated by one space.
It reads 30 mL
